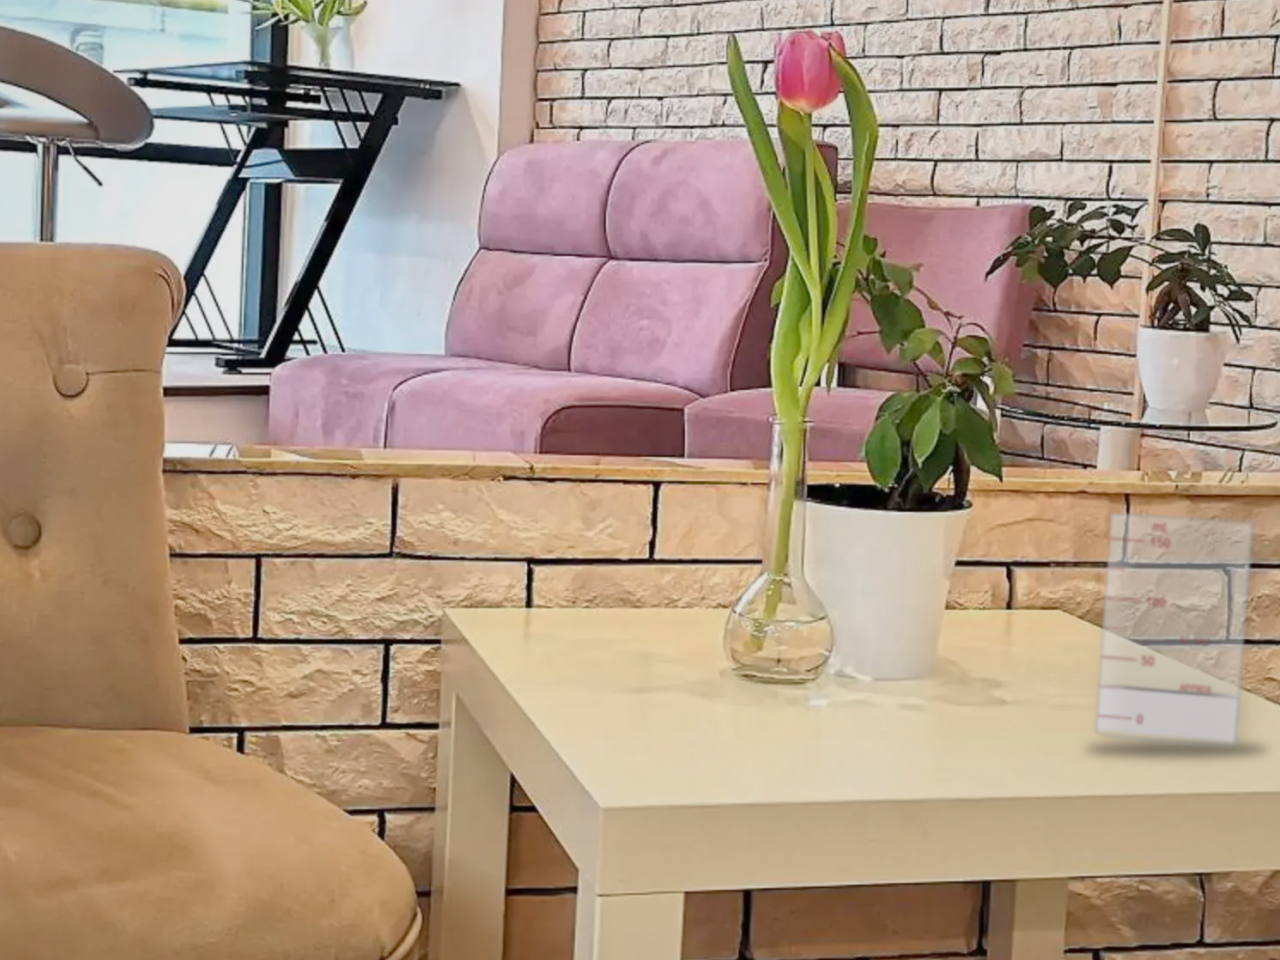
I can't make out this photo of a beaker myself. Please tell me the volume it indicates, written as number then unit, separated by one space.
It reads 25 mL
